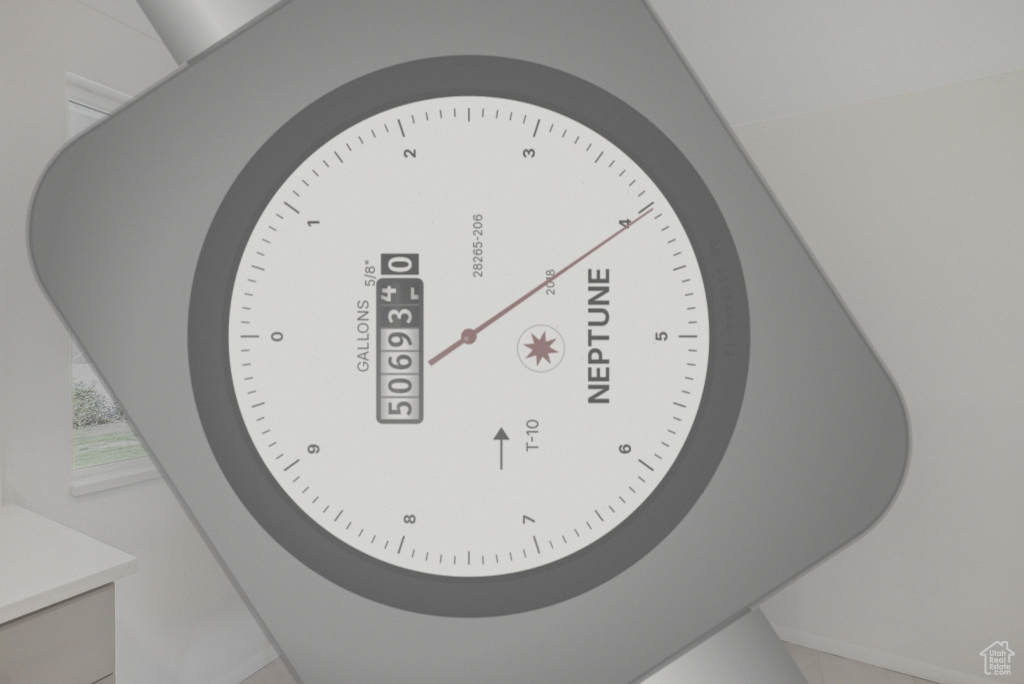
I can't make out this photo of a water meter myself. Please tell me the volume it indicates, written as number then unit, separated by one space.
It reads 5069344.0 gal
